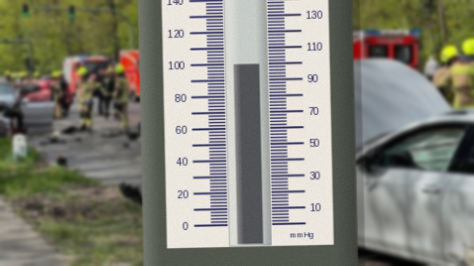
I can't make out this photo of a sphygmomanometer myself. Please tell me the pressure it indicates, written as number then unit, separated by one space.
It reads 100 mmHg
